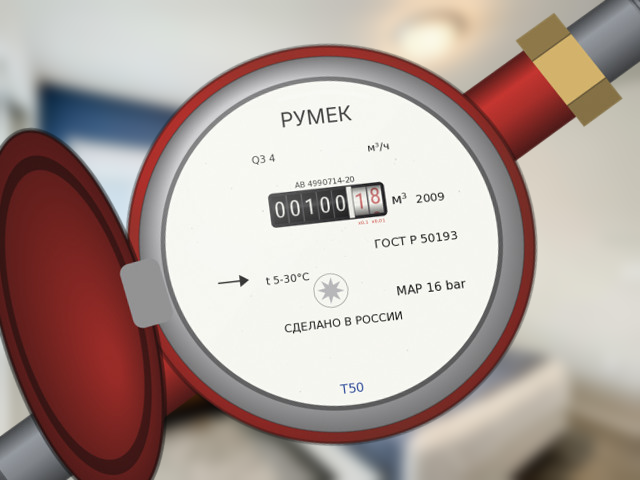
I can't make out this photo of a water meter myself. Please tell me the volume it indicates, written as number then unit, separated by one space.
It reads 100.18 m³
